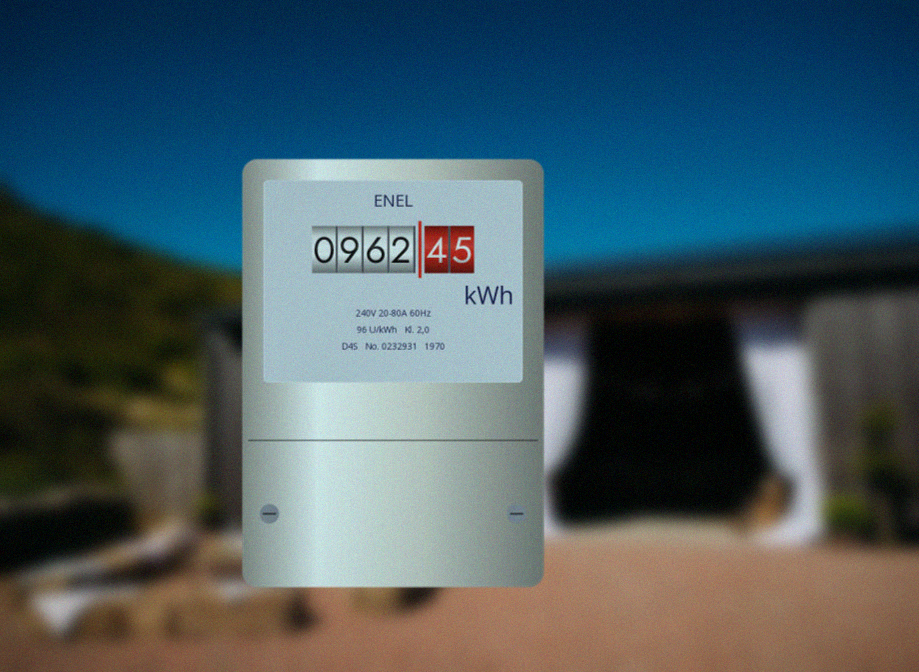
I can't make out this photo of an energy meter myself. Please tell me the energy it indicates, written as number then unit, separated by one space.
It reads 962.45 kWh
